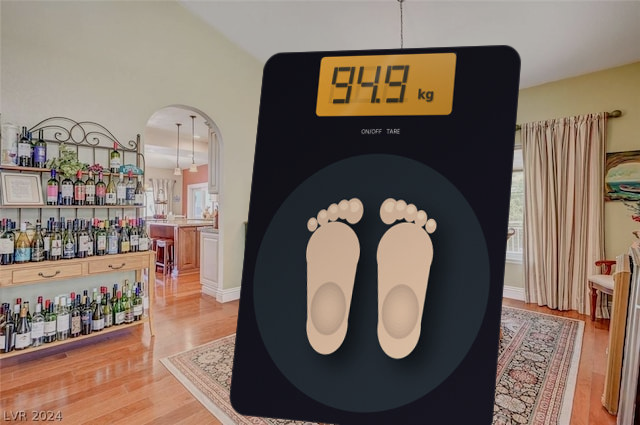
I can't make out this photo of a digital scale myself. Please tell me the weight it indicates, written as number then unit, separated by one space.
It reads 94.9 kg
